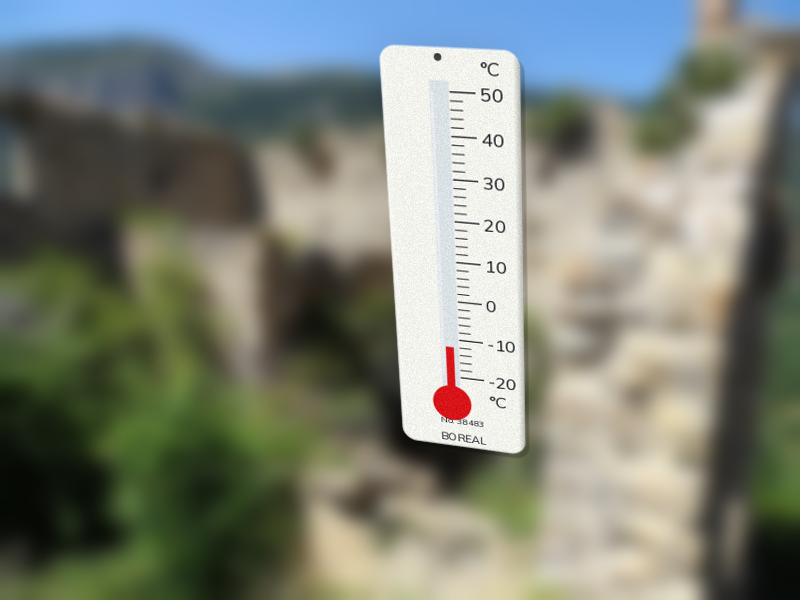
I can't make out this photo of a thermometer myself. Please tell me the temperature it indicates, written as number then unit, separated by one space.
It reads -12 °C
